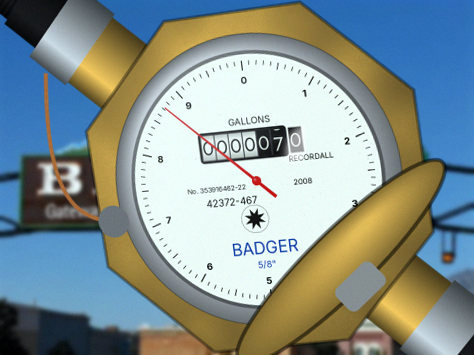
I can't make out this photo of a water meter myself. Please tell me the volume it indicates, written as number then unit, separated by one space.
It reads 68.7 gal
